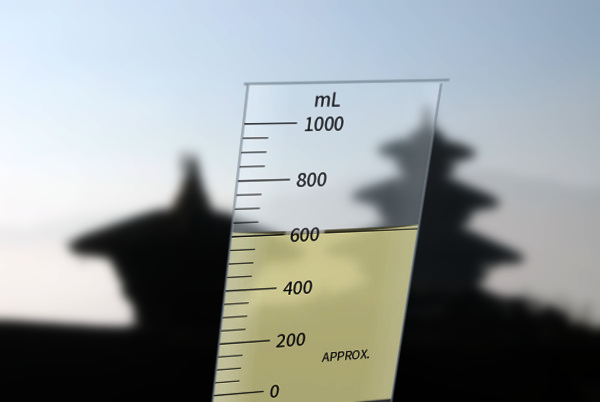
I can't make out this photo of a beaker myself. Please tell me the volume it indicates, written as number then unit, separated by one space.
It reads 600 mL
